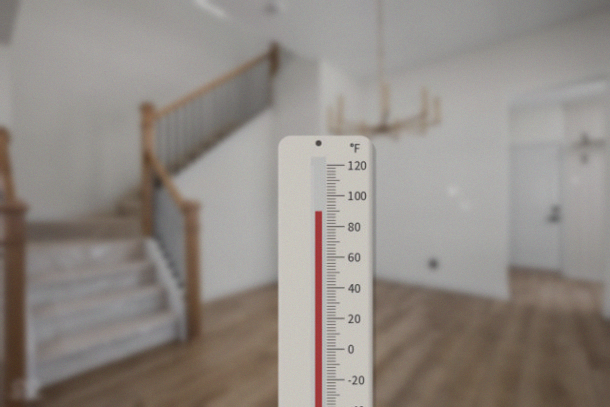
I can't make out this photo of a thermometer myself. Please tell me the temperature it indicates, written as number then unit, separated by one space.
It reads 90 °F
